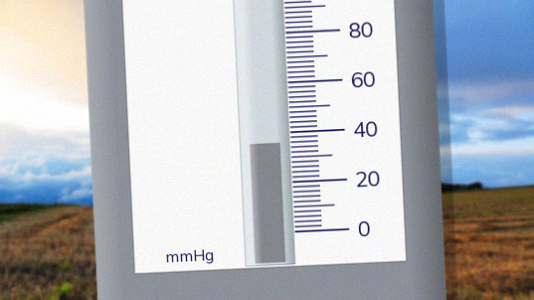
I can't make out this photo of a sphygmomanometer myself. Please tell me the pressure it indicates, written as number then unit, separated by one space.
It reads 36 mmHg
